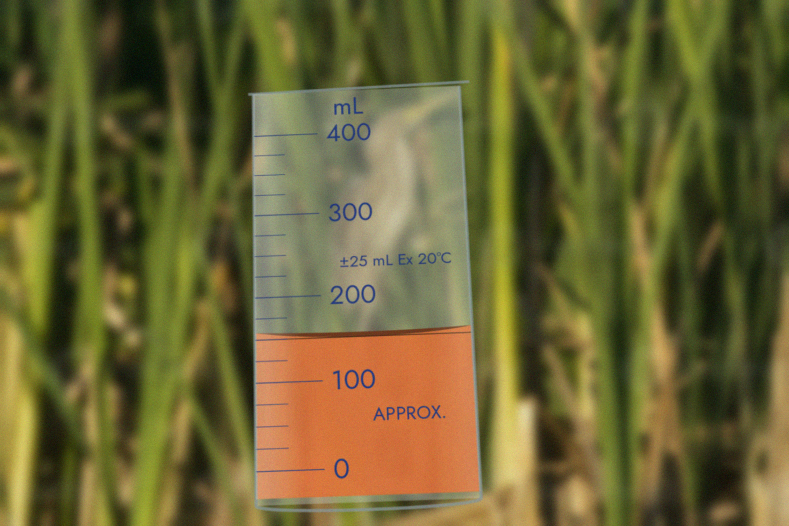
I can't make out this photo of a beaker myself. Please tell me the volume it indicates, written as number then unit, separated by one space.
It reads 150 mL
